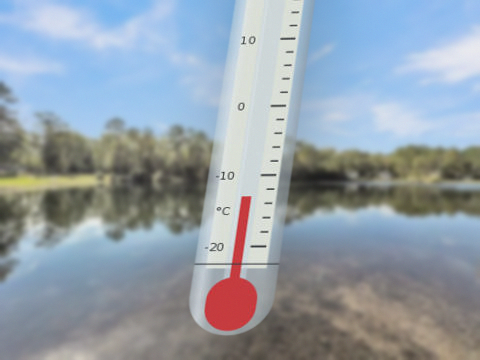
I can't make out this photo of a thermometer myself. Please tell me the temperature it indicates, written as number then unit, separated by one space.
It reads -13 °C
